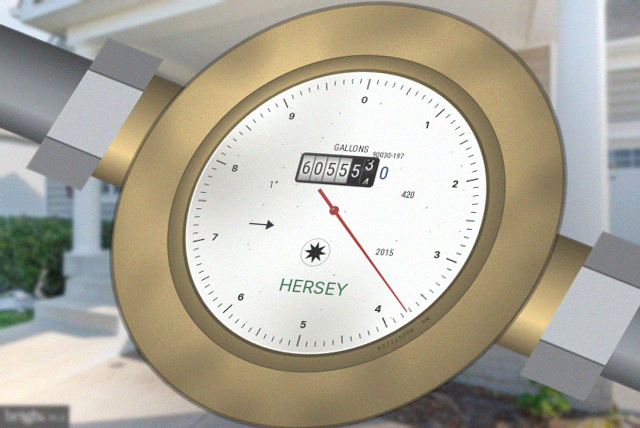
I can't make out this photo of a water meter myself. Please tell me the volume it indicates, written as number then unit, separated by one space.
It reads 6055533.7 gal
